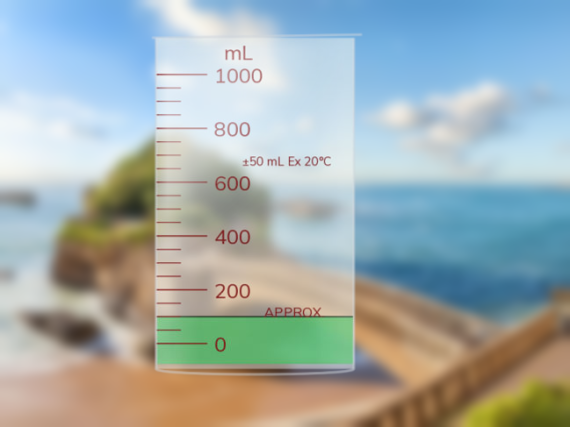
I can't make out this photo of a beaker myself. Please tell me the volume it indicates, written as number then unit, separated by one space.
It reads 100 mL
